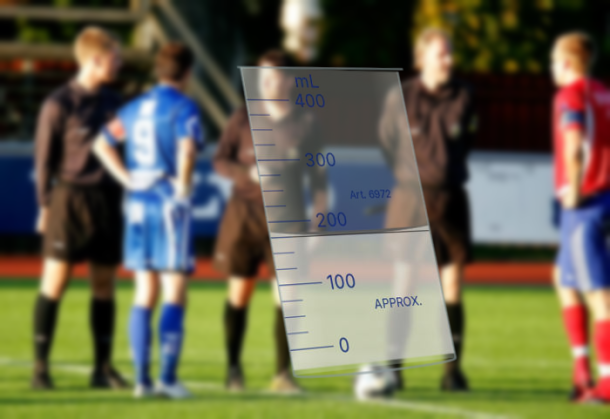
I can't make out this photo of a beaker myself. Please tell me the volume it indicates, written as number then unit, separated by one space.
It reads 175 mL
